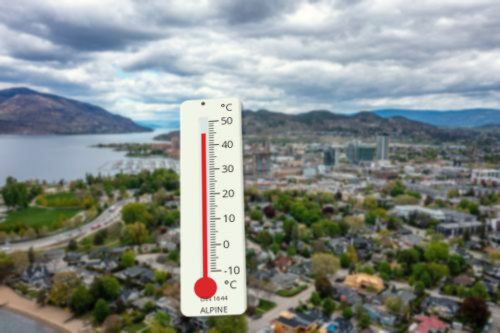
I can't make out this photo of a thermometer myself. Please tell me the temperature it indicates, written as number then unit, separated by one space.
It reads 45 °C
